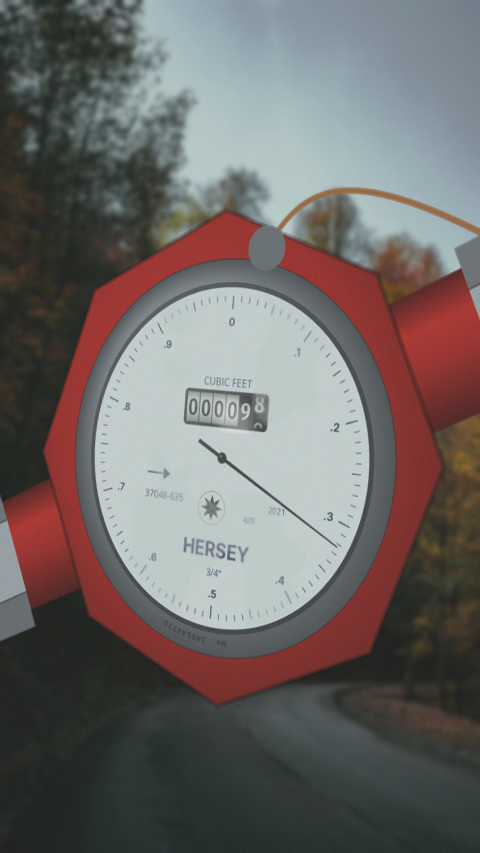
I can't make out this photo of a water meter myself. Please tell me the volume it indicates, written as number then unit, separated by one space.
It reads 98.32 ft³
